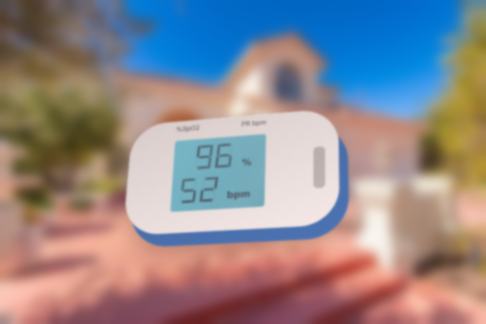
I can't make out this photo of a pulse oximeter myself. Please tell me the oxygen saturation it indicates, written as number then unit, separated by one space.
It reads 96 %
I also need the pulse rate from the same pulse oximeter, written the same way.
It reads 52 bpm
